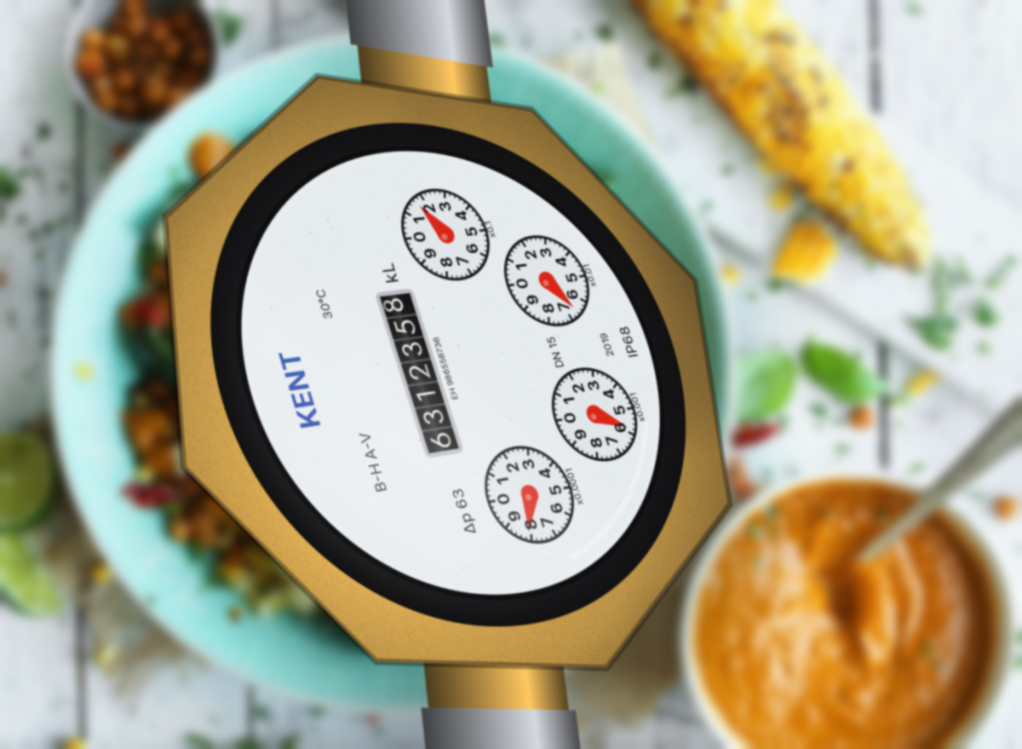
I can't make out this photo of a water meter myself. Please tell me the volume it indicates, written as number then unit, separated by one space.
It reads 6312358.1658 kL
